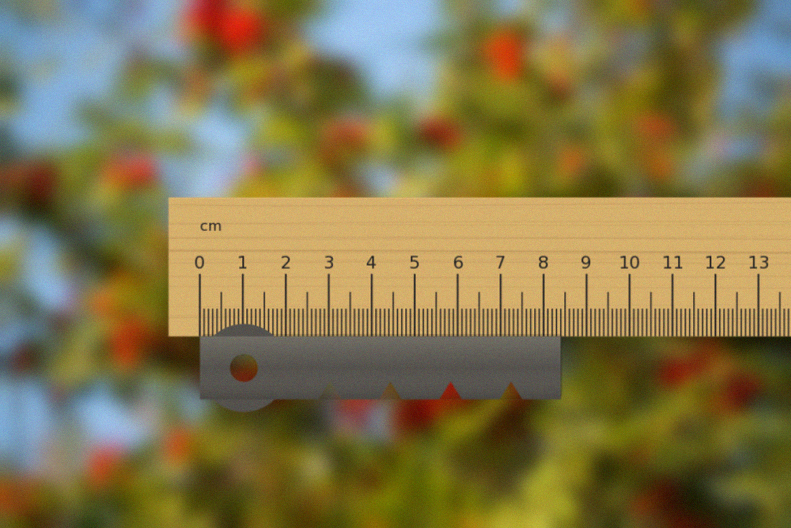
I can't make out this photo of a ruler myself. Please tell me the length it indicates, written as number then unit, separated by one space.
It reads 8.4 cm
